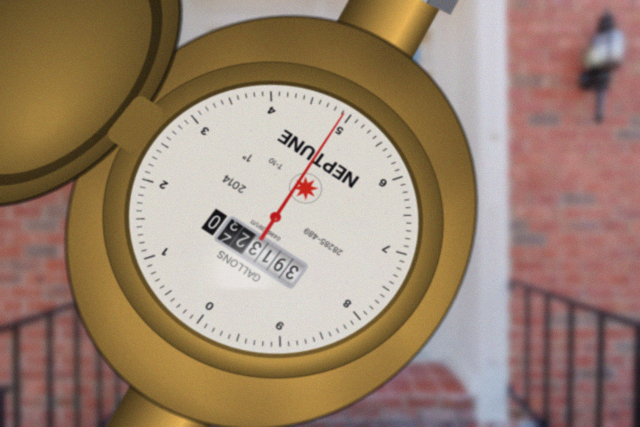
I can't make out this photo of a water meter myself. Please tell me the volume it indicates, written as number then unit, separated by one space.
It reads 3913224.9 gal
